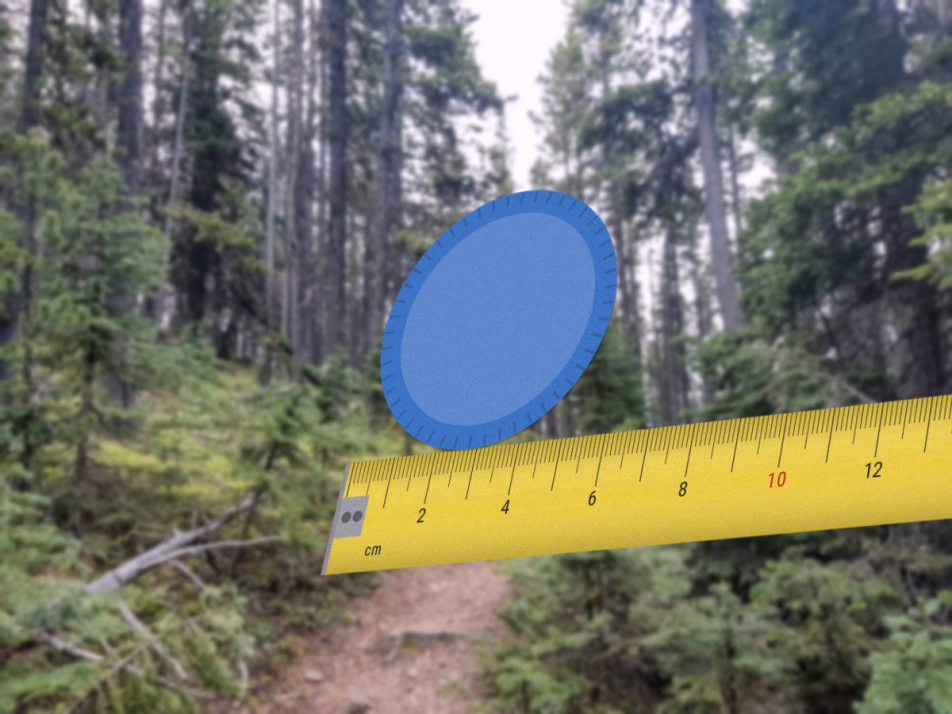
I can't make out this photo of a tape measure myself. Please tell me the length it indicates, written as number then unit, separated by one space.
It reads 5.6 cm
